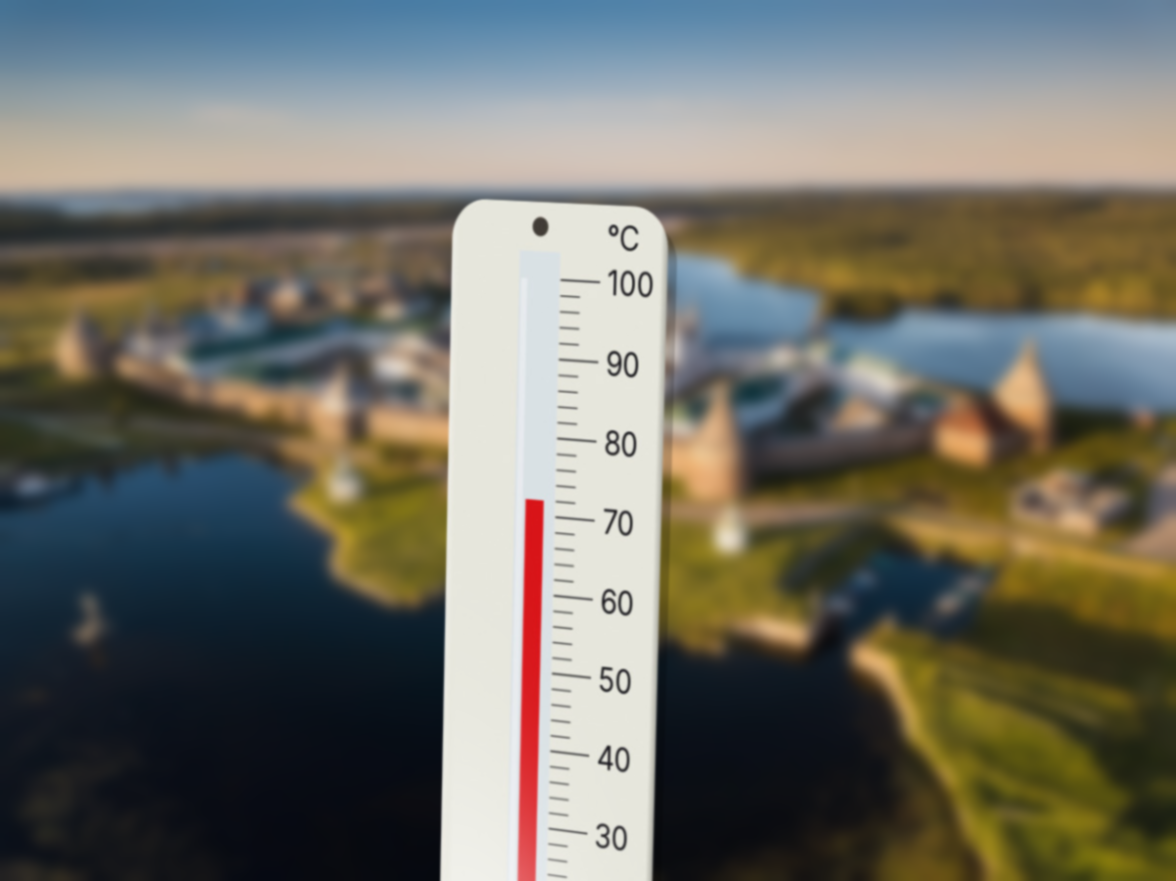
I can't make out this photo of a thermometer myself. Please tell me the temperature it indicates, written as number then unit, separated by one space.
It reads 72 °C
